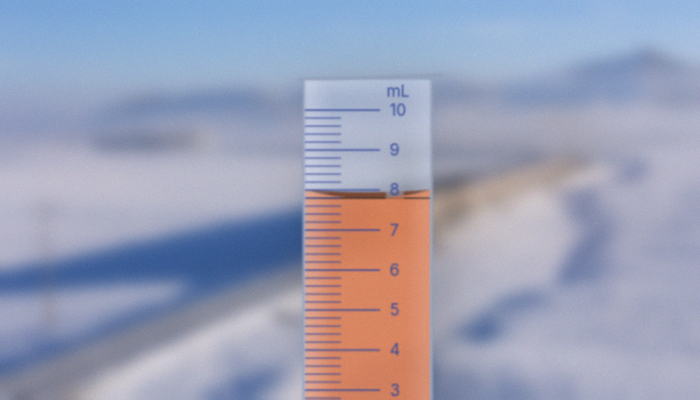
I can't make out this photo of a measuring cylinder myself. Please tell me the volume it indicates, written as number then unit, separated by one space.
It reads 7.8 mL
